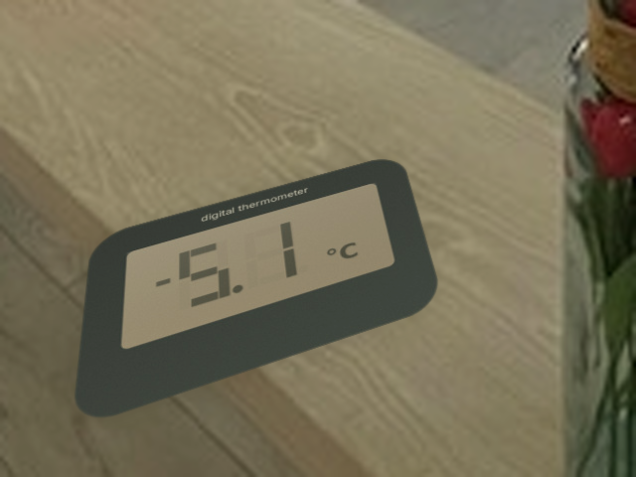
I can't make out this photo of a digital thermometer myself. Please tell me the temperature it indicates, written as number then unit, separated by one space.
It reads -5.1 °C
